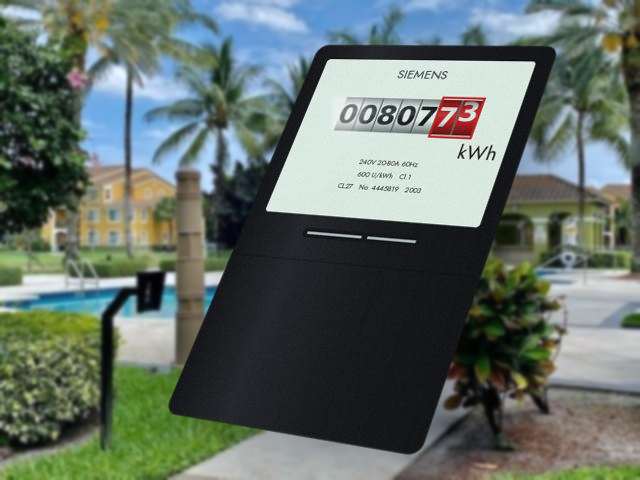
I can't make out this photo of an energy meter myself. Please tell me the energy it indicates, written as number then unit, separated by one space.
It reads 807.73 kWh
